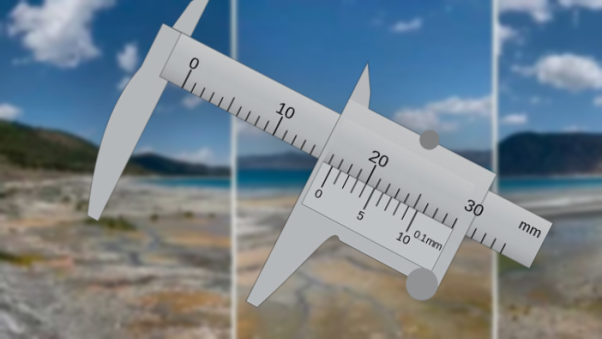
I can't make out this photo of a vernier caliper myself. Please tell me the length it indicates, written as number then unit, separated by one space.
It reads 16.4 mm
